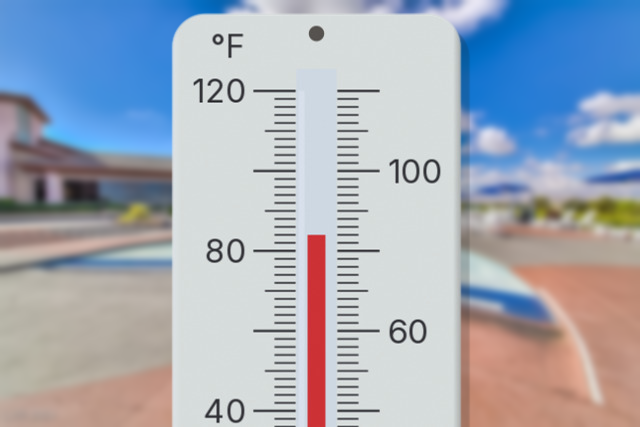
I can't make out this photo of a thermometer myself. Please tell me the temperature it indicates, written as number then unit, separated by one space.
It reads 84 °F
